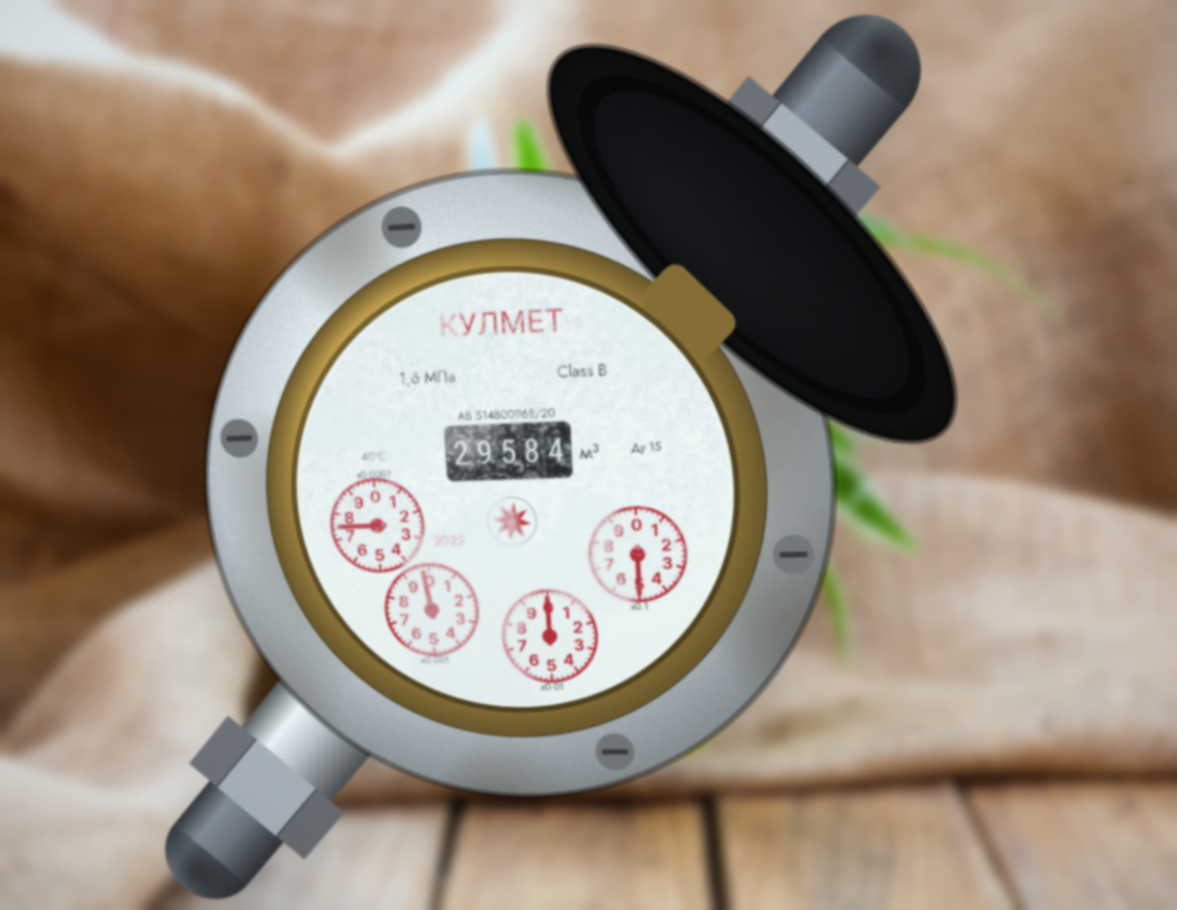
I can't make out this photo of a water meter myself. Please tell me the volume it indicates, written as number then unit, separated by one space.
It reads 29584.4997 m³
